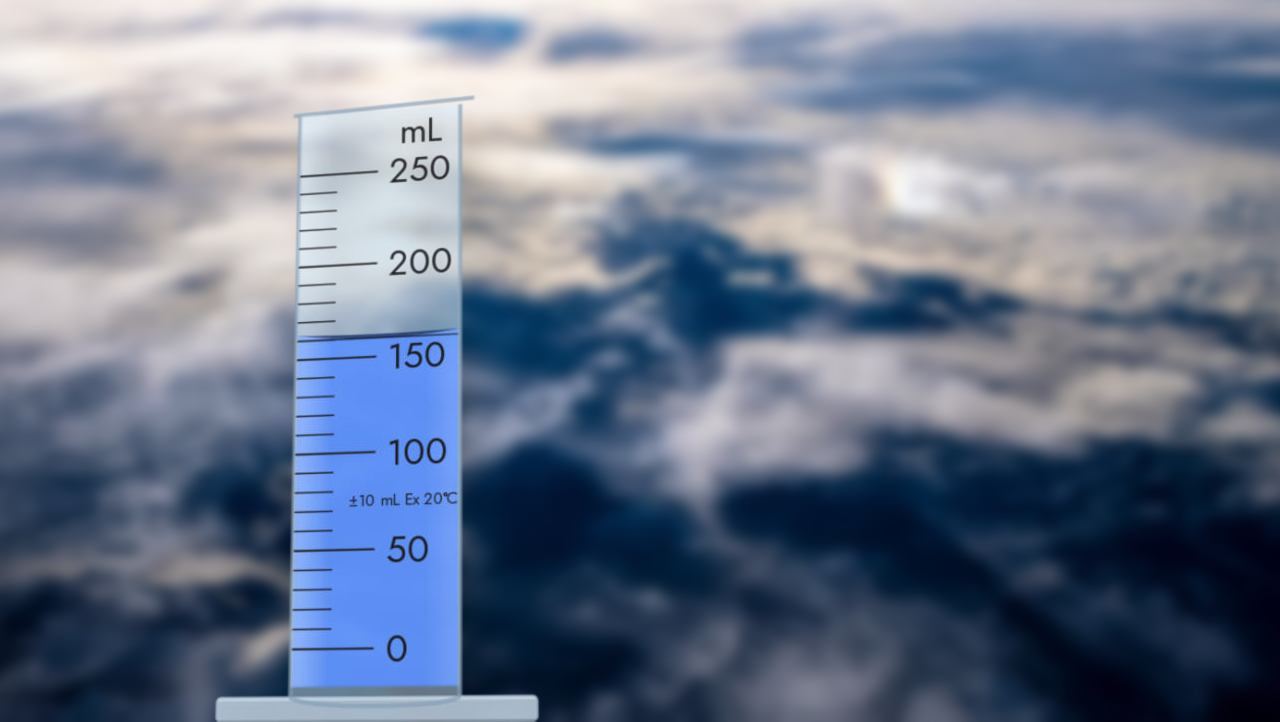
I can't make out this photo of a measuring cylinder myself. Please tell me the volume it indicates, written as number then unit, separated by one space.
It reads 160 mL
